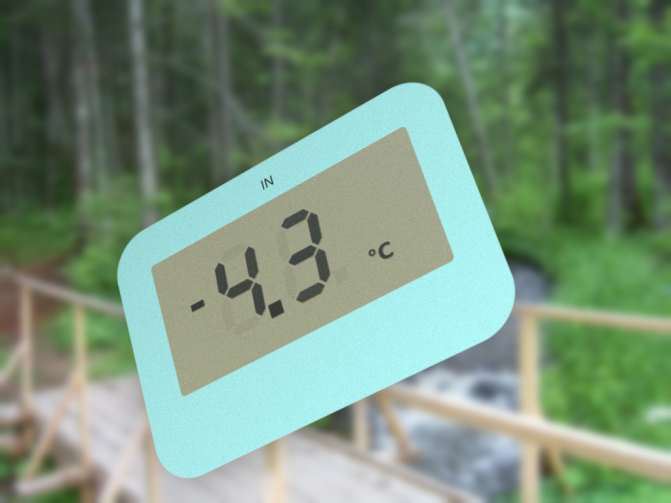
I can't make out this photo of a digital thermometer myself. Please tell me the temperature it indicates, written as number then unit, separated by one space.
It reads -4.3 °C
